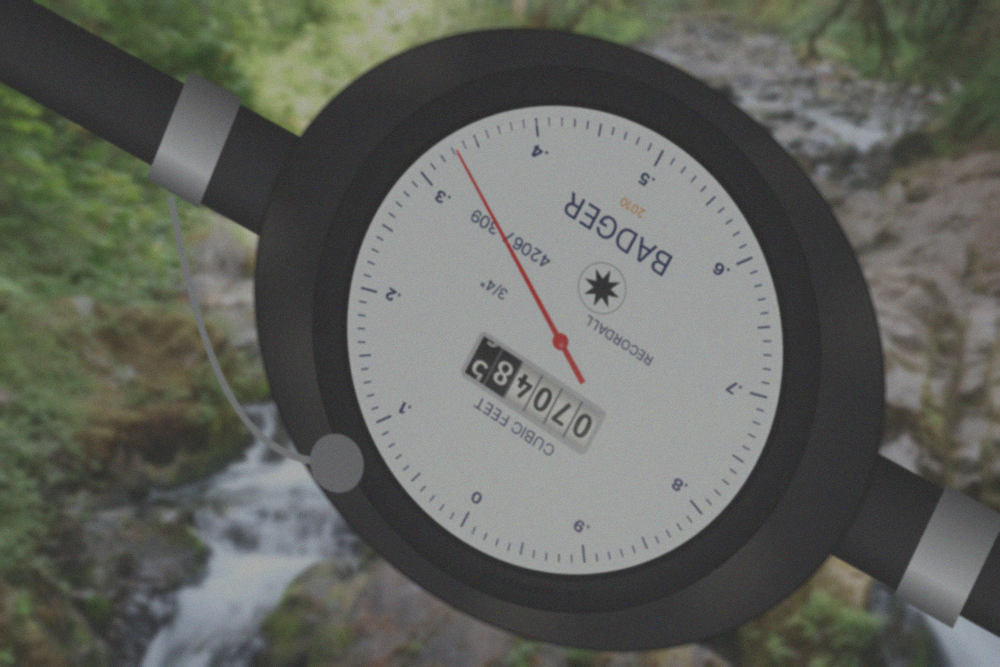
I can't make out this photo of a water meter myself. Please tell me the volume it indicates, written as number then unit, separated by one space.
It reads 70485.33 ft³
